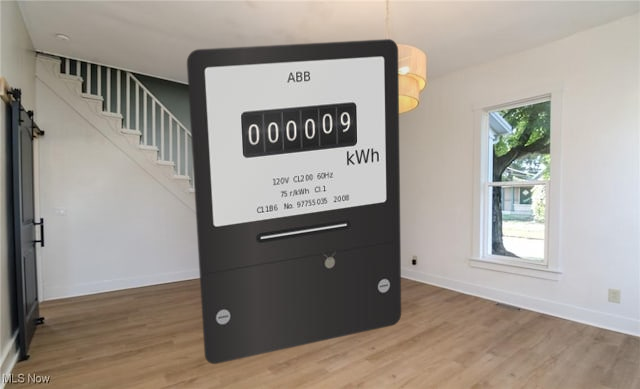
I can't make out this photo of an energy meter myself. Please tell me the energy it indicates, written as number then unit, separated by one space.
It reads 9 kWh
